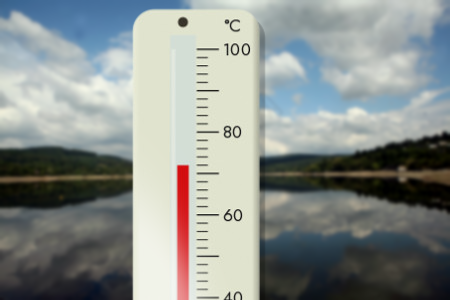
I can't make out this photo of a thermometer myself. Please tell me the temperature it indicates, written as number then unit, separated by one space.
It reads 72 °C
